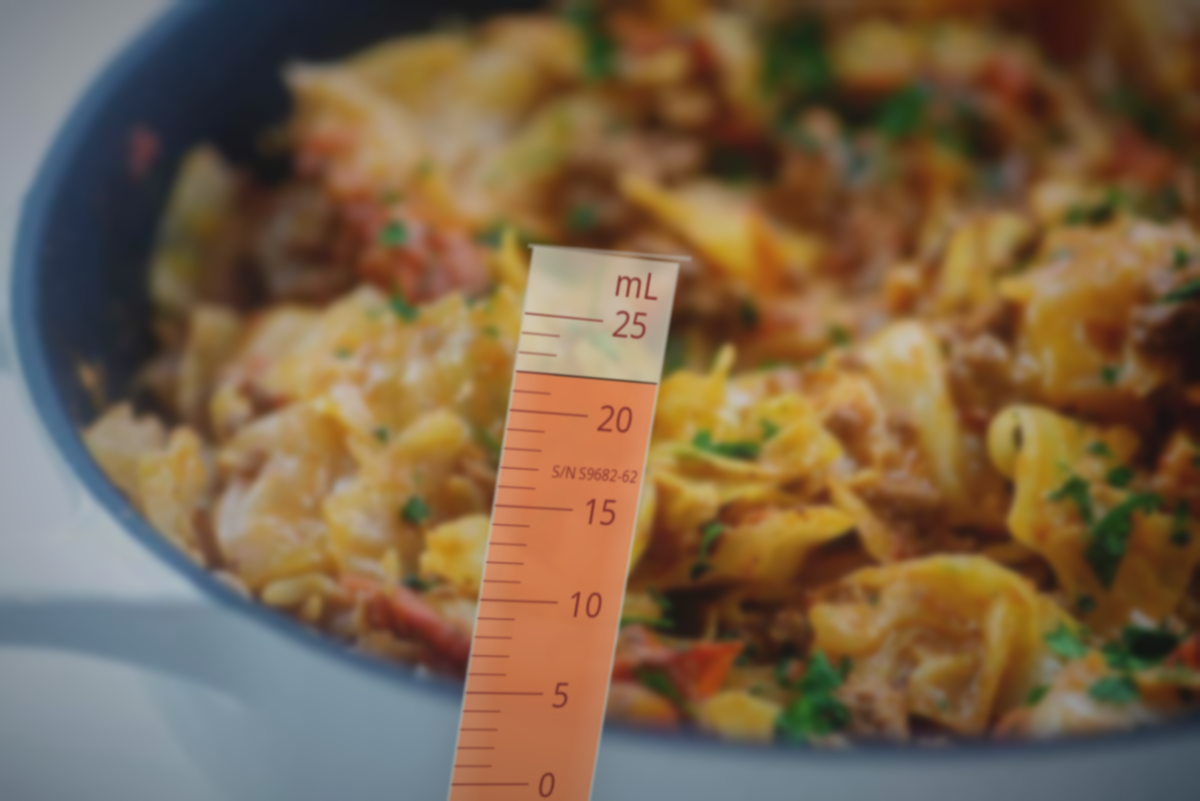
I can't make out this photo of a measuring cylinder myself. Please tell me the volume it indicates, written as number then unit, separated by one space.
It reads 22 mL
